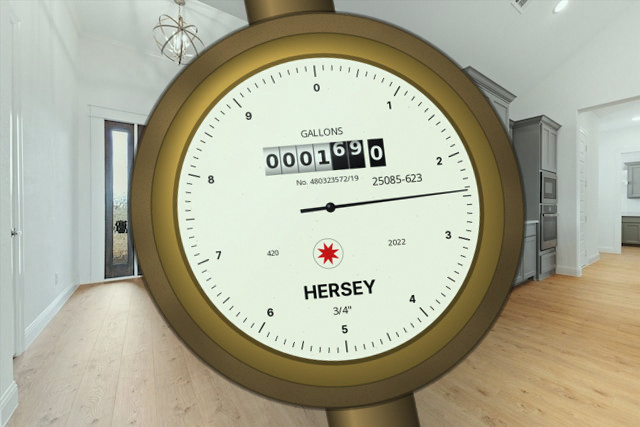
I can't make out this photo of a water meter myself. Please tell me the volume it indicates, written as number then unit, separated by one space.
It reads 1692.4 gal
